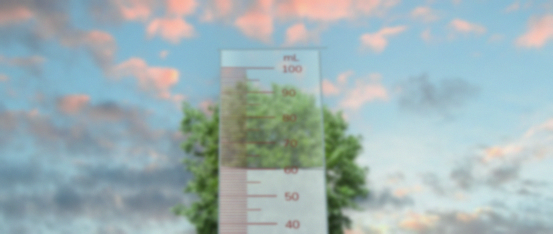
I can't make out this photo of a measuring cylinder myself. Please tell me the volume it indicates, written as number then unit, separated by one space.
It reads 60 mL
